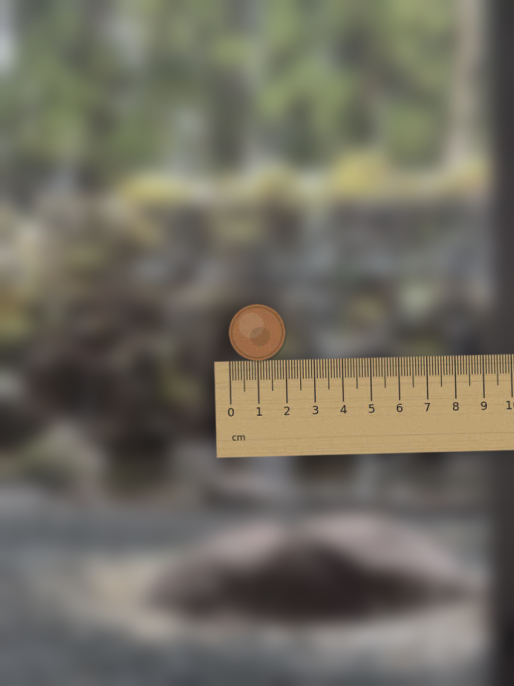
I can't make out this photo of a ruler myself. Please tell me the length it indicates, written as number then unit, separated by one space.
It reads 2 cm
